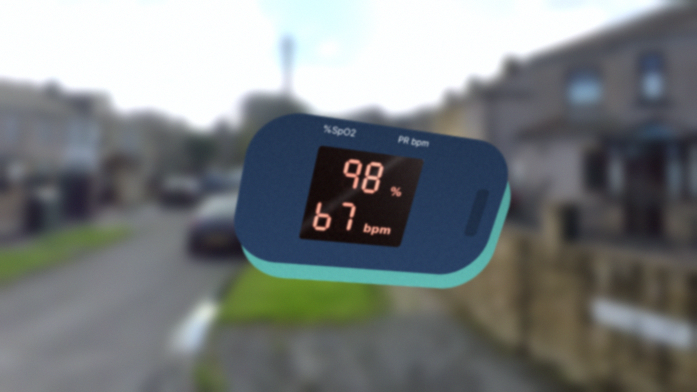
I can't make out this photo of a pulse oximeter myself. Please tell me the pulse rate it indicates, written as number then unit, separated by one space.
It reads 67 bpm
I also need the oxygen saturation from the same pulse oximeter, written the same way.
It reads 98 %
